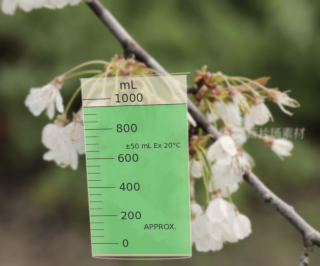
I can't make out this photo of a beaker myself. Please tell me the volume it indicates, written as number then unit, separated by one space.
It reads 950 mL
